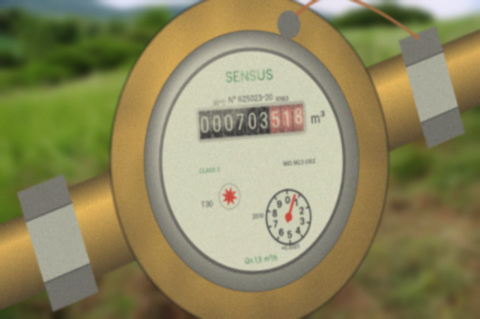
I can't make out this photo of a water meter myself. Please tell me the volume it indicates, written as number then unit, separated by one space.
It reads 703.5180 m³
